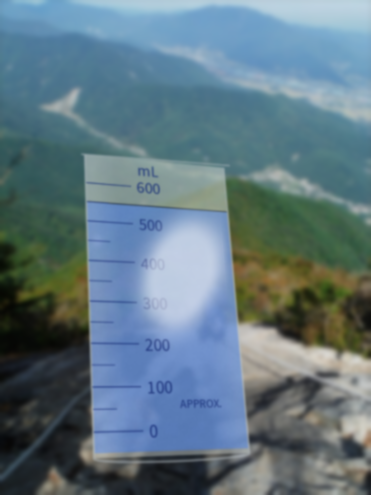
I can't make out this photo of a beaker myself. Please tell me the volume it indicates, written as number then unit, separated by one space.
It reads 550 mL
